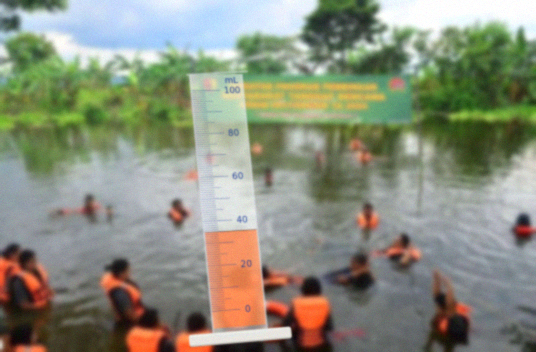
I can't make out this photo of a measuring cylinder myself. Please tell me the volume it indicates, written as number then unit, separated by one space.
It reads 35 mL
